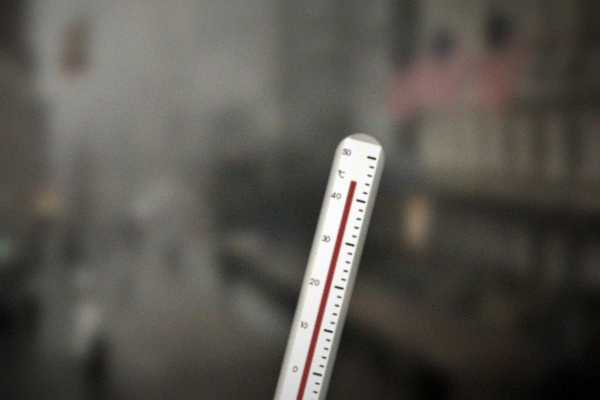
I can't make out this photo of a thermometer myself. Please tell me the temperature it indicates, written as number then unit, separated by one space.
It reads 44 °C
